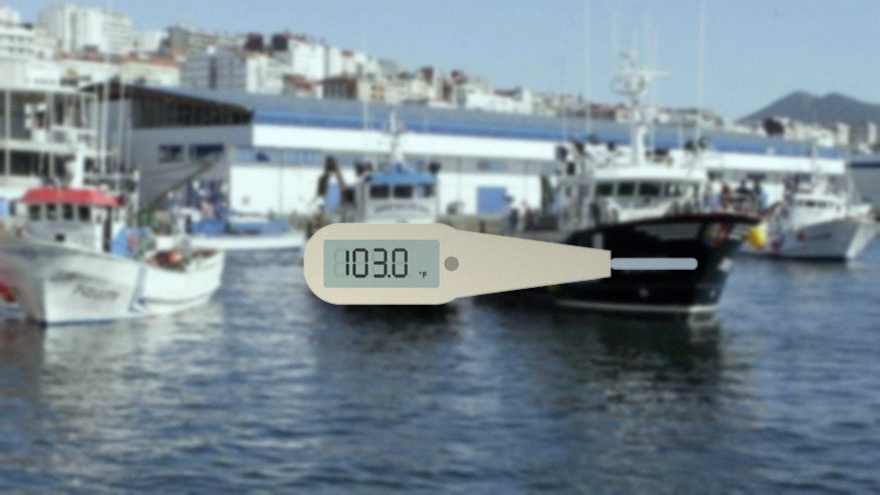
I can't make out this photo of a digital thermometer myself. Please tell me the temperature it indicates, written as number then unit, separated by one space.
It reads 103.0 °F
